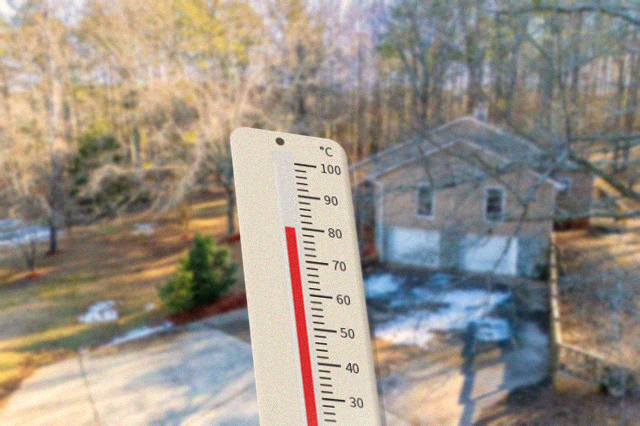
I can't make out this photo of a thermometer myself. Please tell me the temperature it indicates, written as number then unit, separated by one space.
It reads 80 °C
